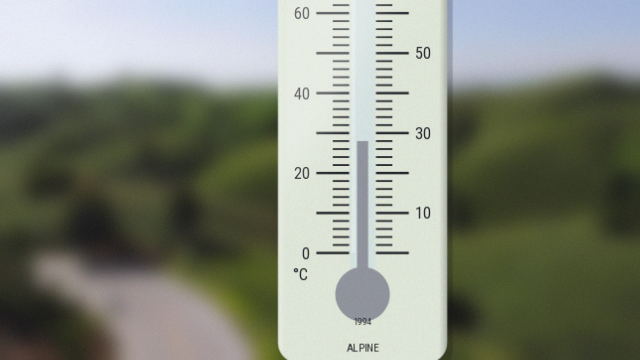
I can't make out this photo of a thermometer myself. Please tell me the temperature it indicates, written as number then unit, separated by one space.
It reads 28 °C
